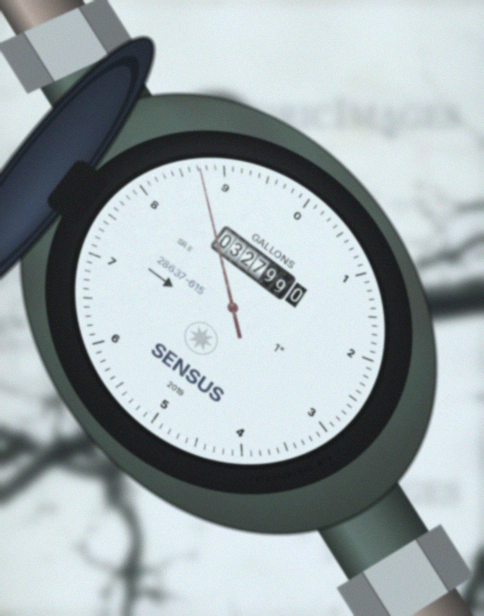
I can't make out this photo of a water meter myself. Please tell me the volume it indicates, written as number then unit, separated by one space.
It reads 327988.7 gal
